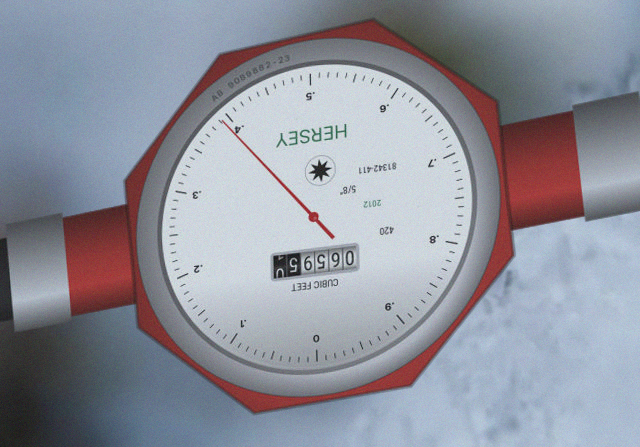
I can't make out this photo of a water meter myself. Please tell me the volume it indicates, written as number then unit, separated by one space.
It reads 65950.39 ft³
